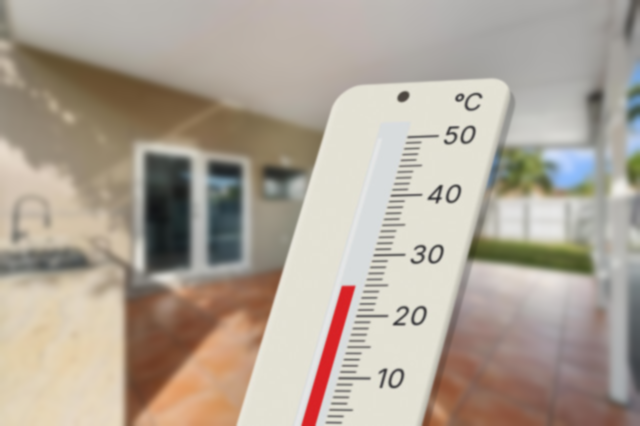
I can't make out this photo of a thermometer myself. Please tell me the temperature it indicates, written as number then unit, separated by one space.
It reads 25 °C
